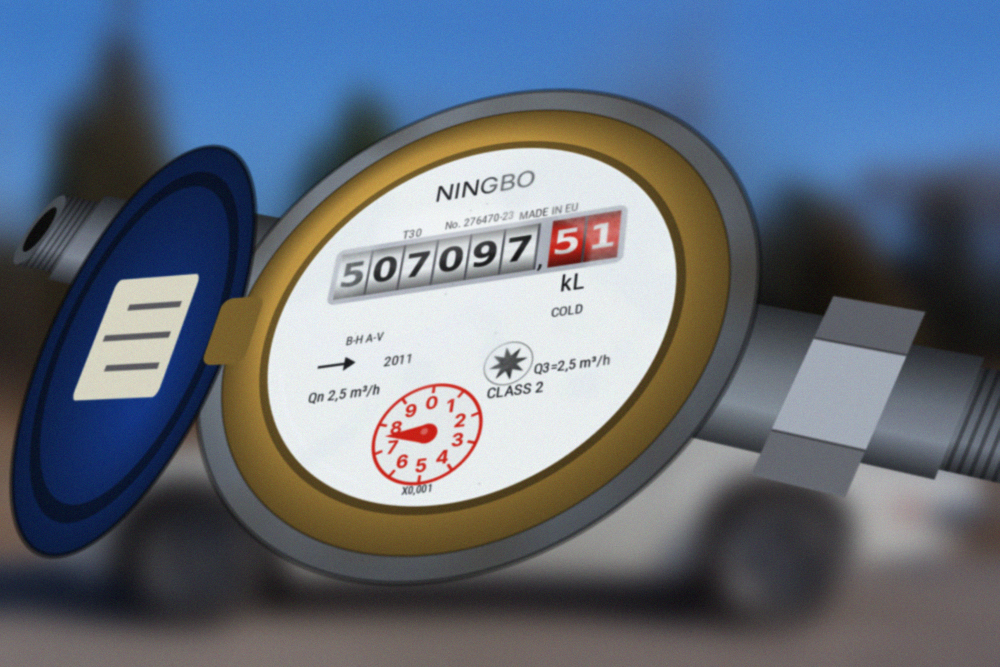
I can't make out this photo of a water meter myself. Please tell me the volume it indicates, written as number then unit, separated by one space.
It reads 507097.517 kL
